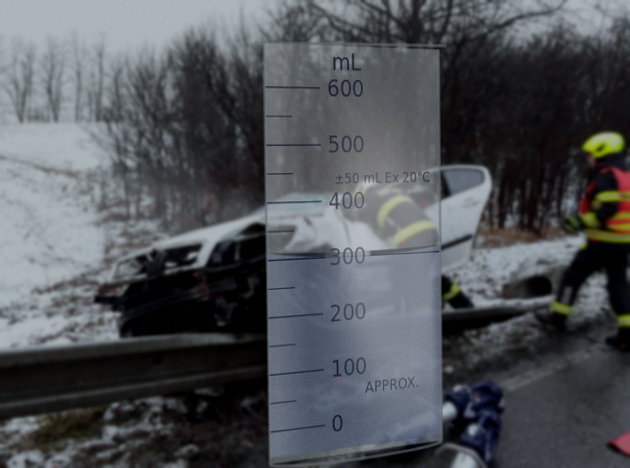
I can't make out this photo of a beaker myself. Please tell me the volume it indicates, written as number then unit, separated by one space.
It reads 300 mL
